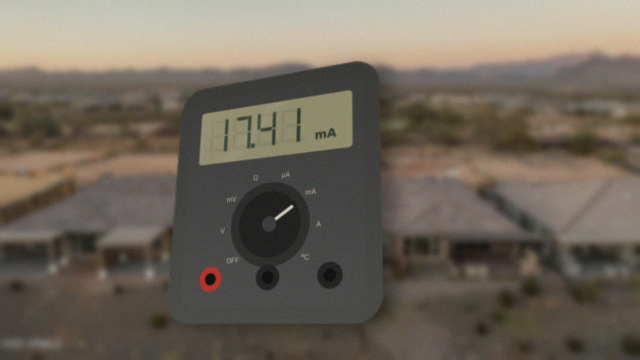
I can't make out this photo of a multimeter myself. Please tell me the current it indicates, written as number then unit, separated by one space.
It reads 17.41 mA
